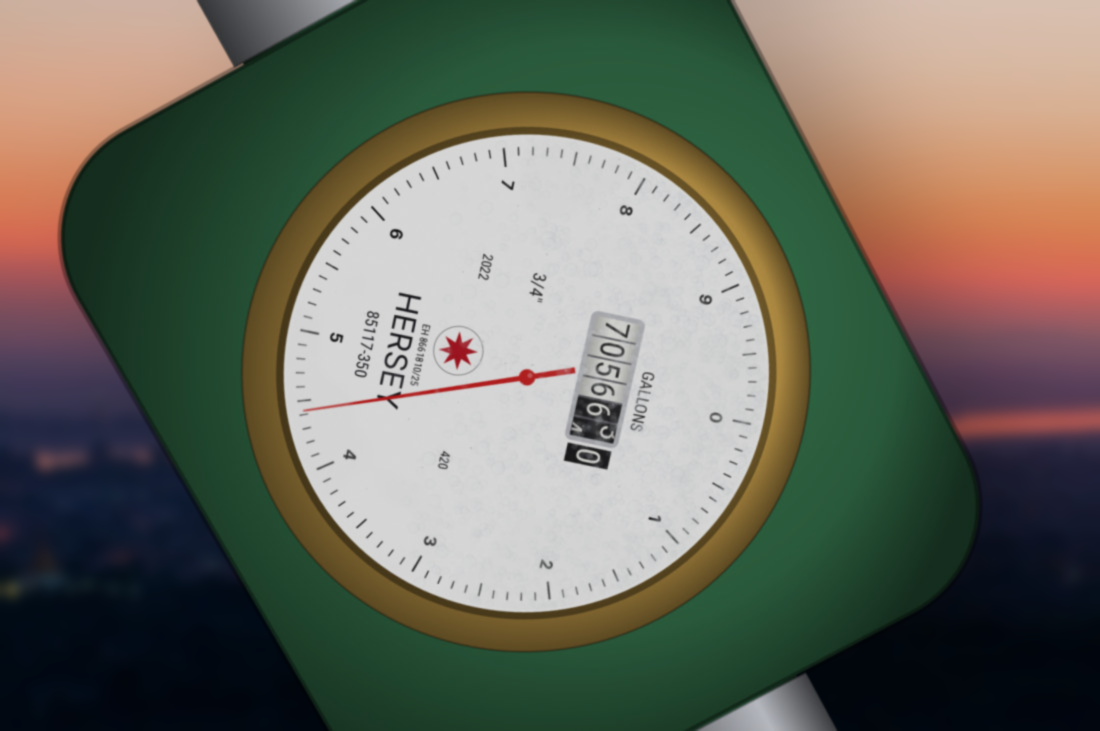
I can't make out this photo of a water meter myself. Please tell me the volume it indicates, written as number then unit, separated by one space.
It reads 7056634.4 gal
